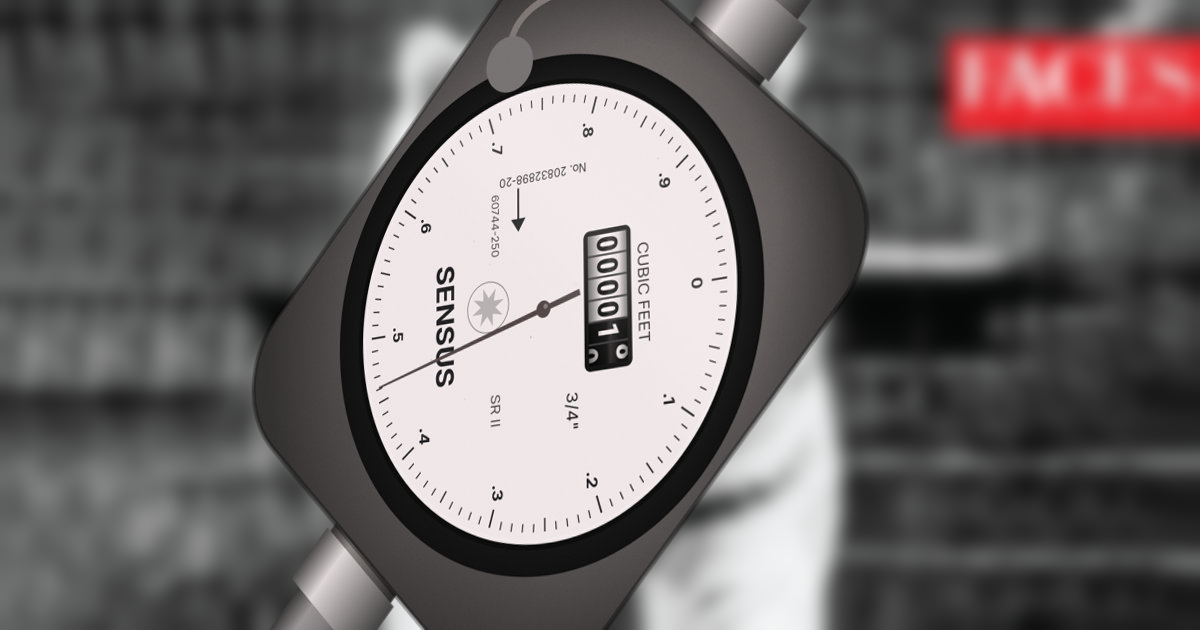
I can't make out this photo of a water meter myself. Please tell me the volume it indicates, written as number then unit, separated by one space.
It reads 18.46 ft³
